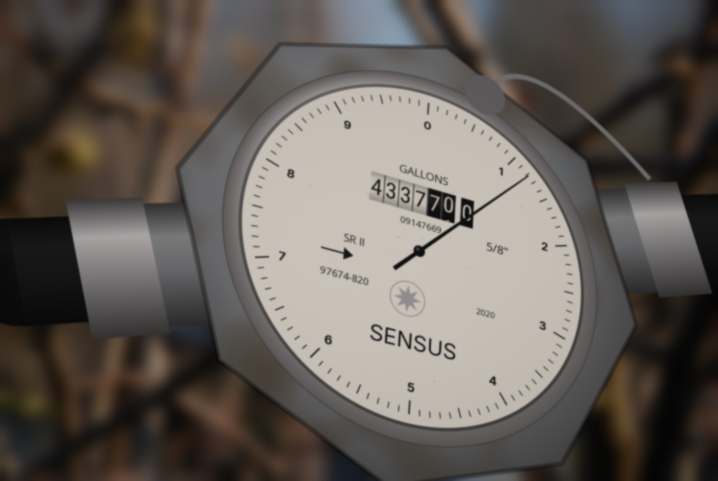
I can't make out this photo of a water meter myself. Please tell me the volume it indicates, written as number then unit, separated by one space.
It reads 4337701.2 gal
